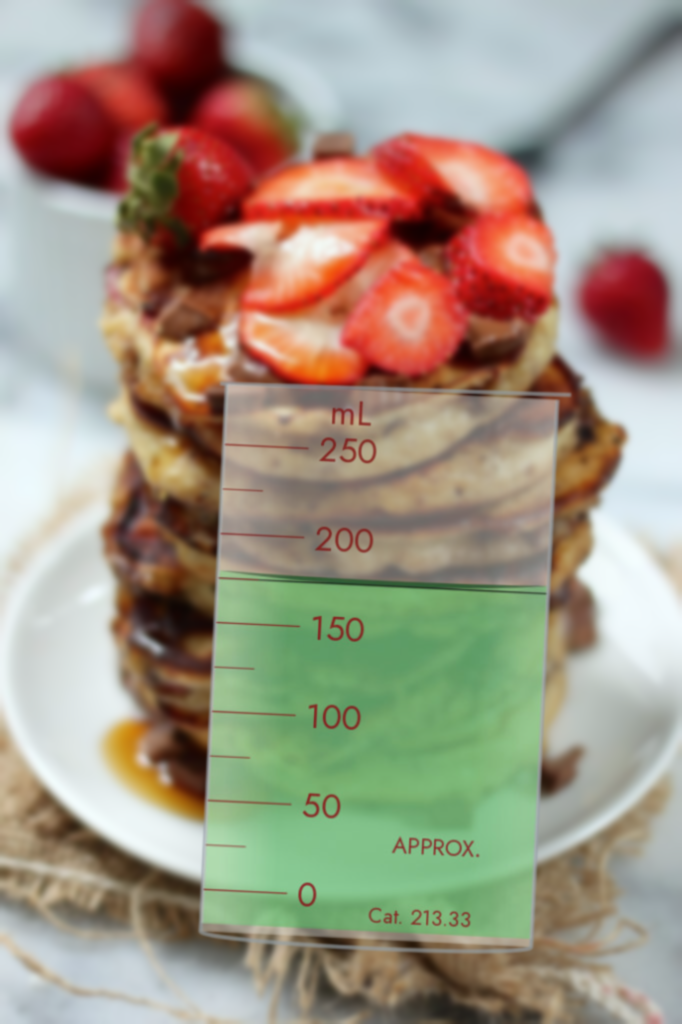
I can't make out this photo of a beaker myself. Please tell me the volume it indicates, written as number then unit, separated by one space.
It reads 175 mL
